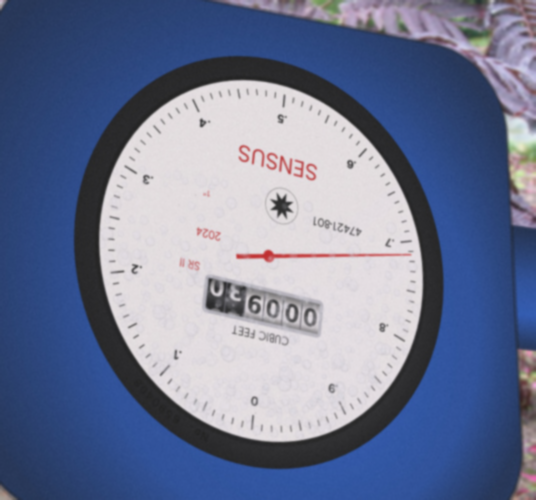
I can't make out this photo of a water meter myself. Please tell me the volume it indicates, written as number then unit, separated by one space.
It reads 929.71 ft³
